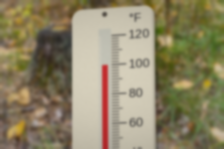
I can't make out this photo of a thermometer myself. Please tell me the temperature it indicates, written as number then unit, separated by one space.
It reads 100 °F
